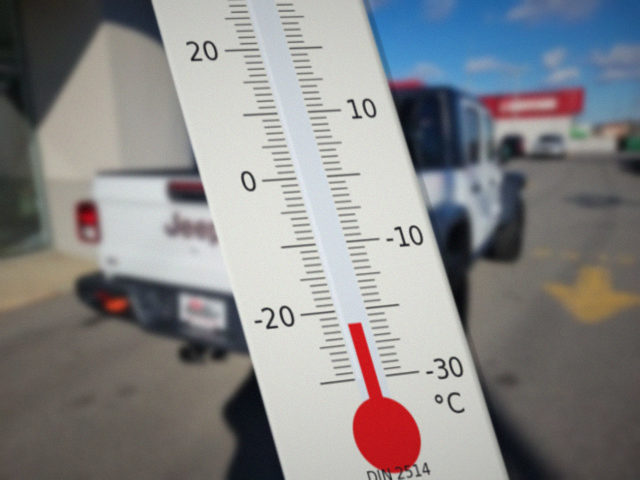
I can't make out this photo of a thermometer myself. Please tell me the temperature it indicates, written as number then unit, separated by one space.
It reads -22 °C
